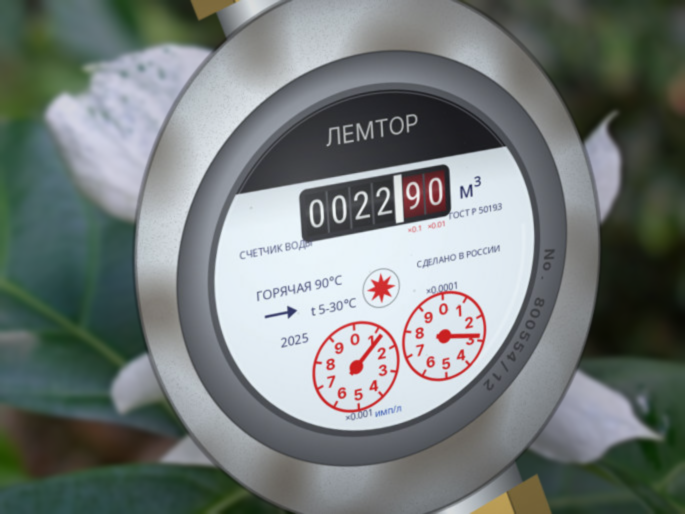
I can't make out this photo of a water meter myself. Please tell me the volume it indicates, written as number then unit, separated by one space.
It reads 22.9012 m³
